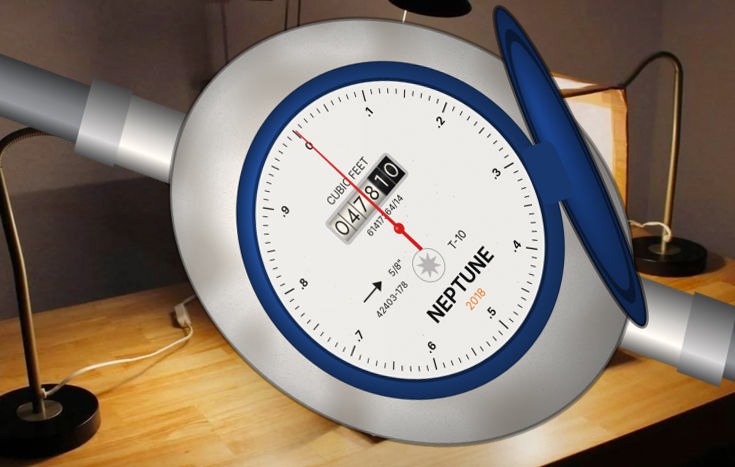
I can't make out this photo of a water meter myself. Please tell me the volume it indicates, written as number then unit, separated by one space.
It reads 47810.00 ft³
